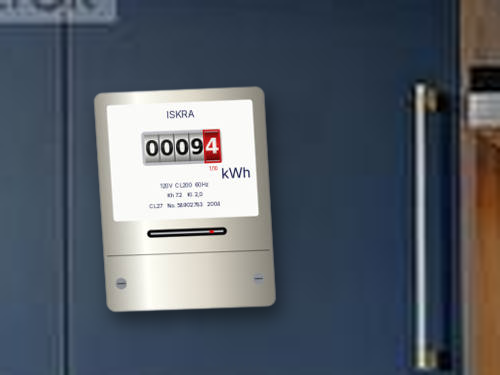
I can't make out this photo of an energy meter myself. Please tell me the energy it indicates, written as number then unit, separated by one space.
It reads 9.4 kWh
